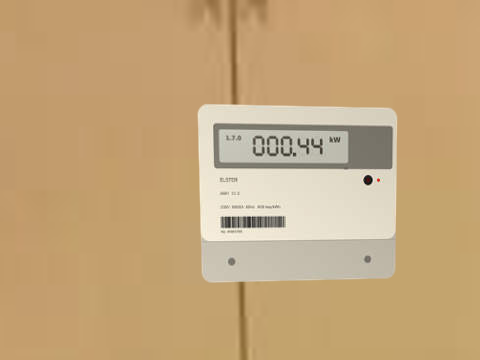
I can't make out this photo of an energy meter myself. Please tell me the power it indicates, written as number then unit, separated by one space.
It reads 0.44 kW
